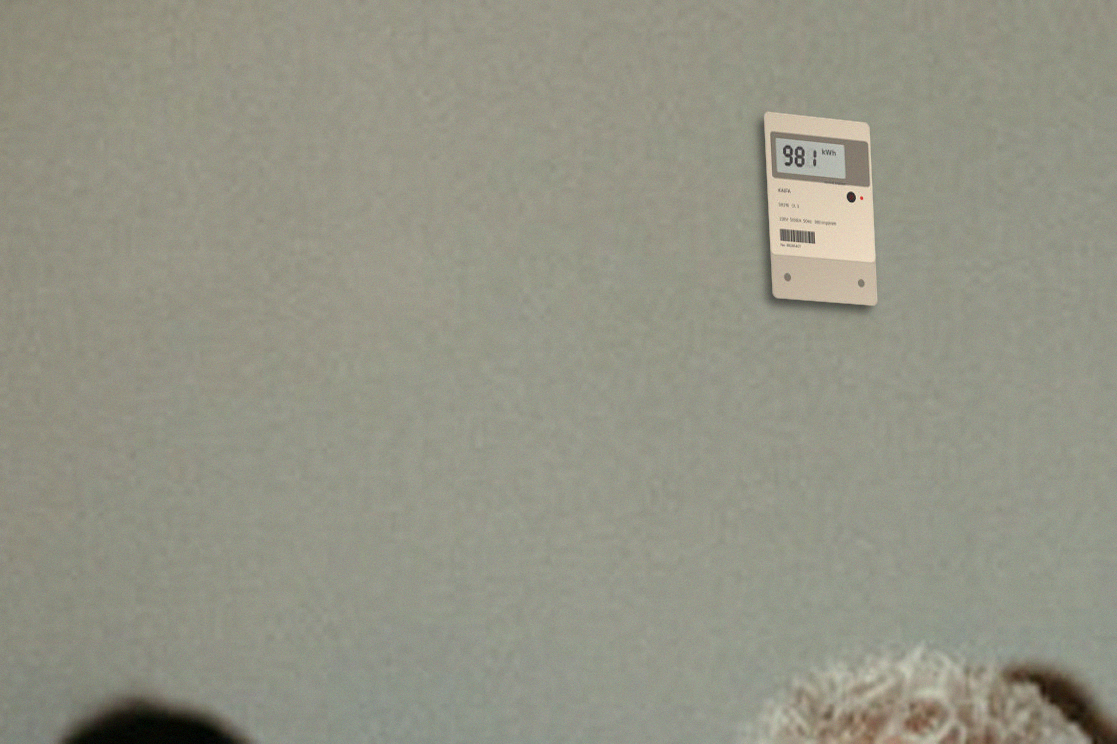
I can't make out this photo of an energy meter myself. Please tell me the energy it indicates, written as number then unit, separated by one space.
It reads 981 kWh
